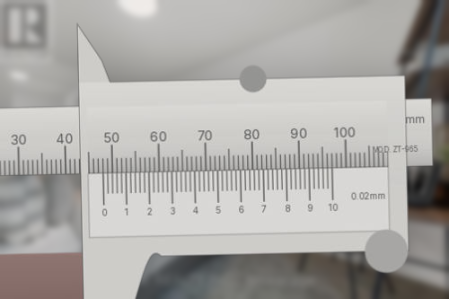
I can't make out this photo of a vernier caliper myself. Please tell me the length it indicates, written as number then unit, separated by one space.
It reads 48.0 mm
